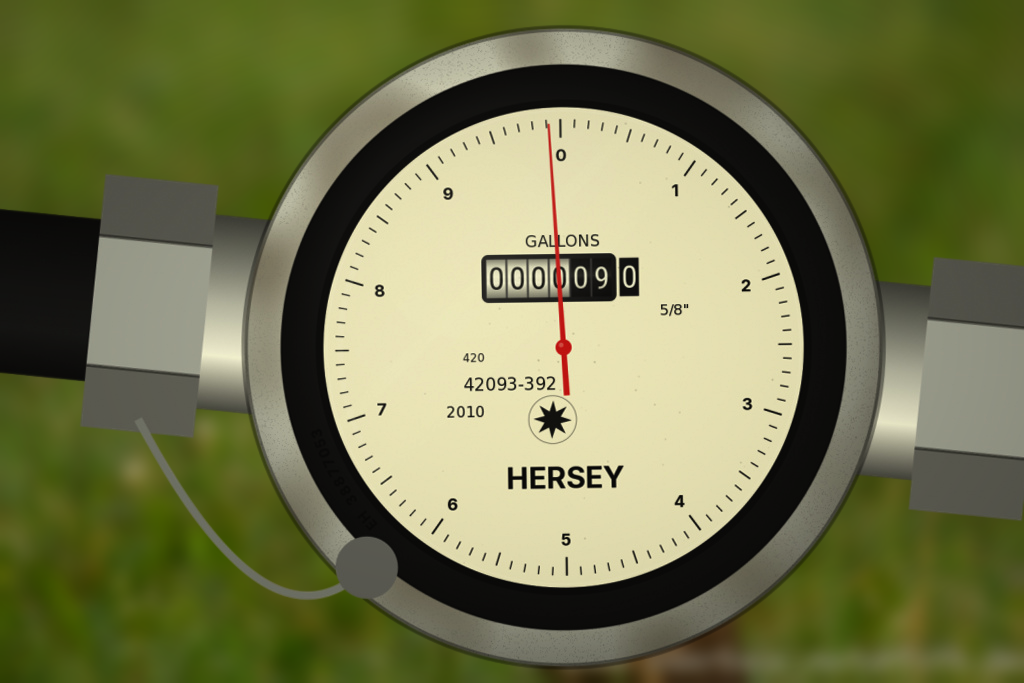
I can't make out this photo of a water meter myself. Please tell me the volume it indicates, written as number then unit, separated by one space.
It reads 89.9 gal
